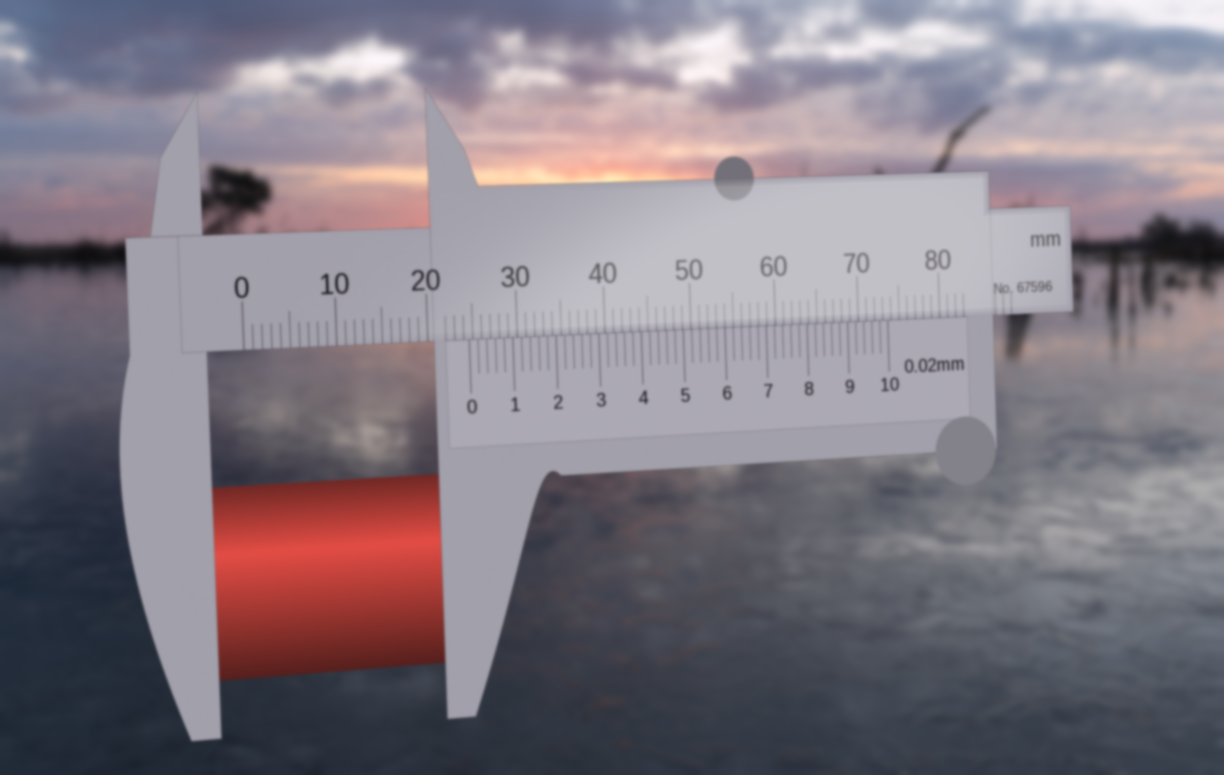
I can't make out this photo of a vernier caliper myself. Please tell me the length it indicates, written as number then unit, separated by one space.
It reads 24.6 mm
